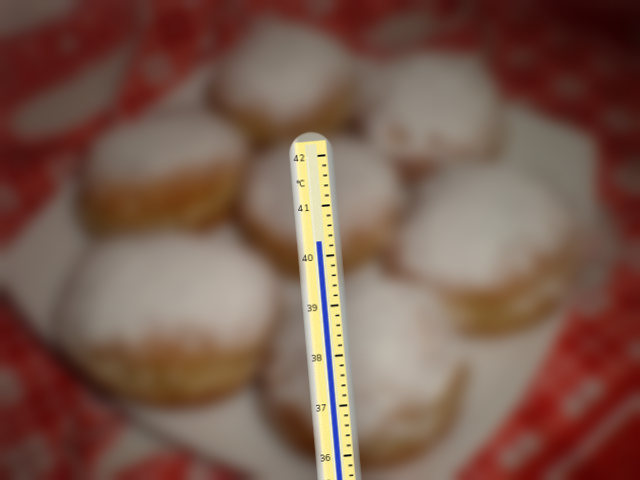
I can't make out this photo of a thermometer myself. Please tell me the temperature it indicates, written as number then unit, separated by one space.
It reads 40.3 °C
